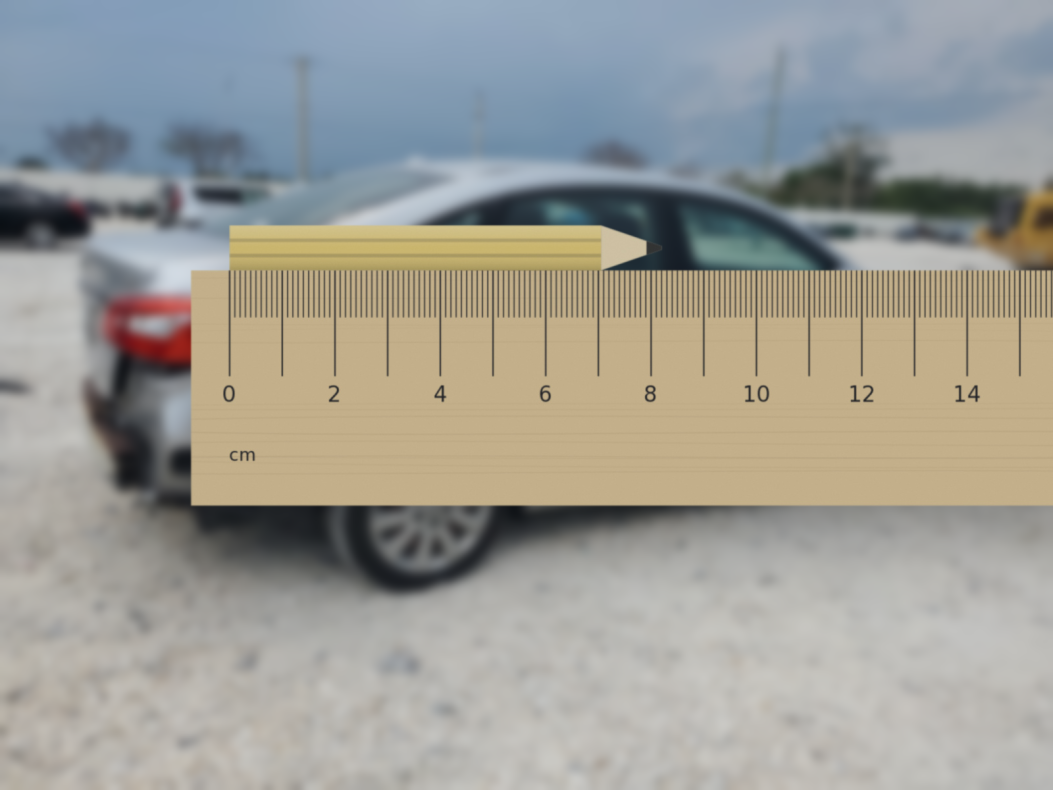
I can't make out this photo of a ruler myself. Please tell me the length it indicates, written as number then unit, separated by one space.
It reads 8.2 cm
